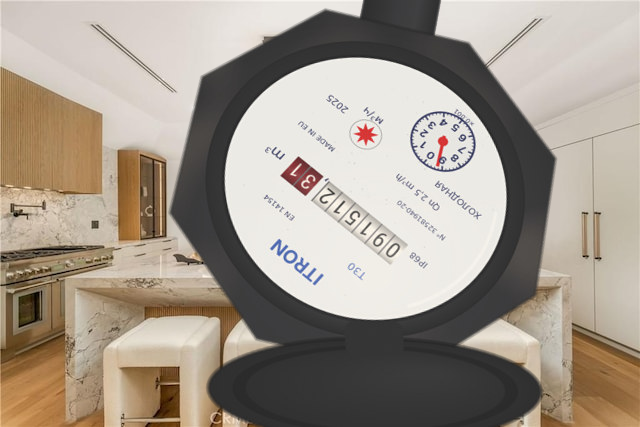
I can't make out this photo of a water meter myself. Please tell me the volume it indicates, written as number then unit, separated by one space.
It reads 91512.309 m³
